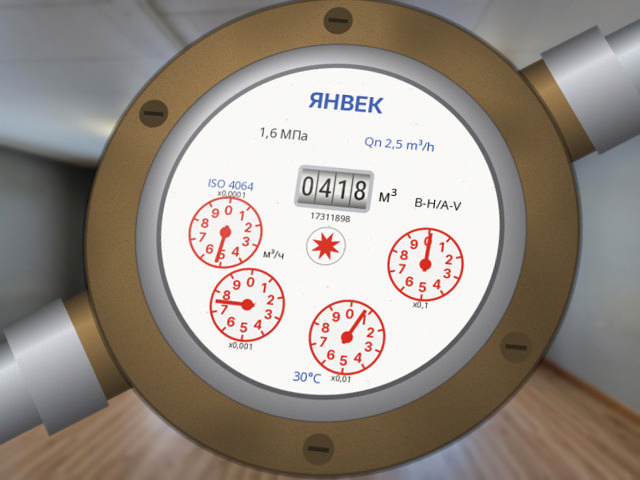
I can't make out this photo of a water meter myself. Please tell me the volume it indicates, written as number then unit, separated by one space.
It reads 418.0075 m³
